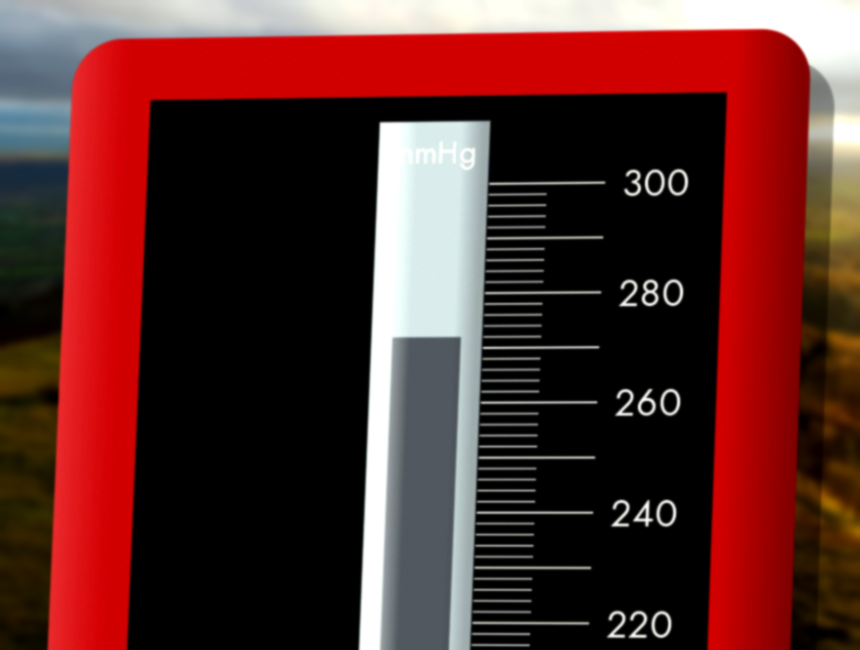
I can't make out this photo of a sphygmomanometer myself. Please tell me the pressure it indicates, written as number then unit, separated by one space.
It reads 272 mmHg
